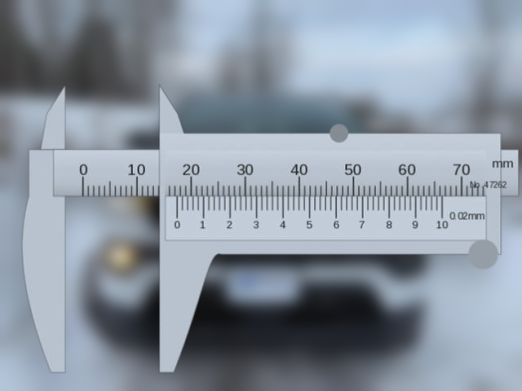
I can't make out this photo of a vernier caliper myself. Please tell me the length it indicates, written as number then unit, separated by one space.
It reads 17.4 mm
